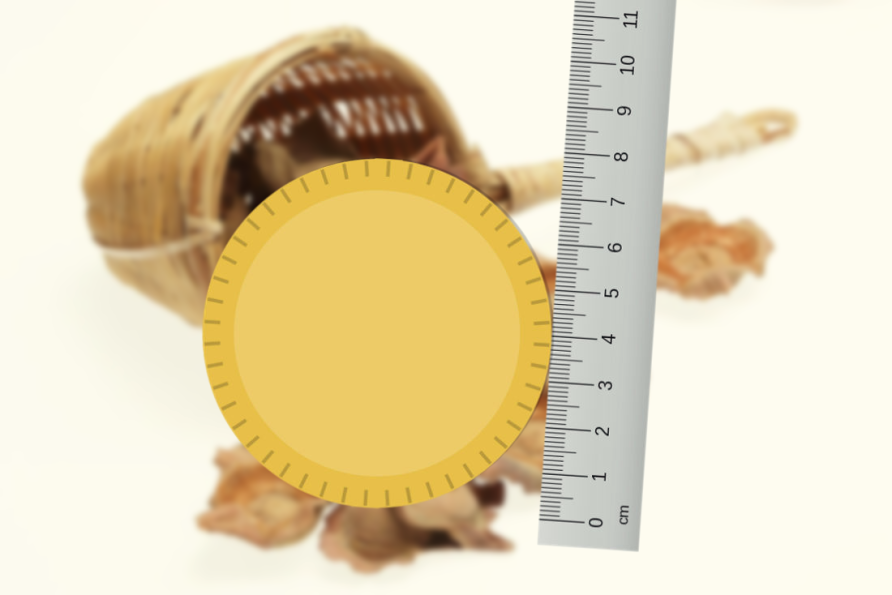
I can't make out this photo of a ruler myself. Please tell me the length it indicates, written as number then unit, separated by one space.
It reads 7.6 cm
